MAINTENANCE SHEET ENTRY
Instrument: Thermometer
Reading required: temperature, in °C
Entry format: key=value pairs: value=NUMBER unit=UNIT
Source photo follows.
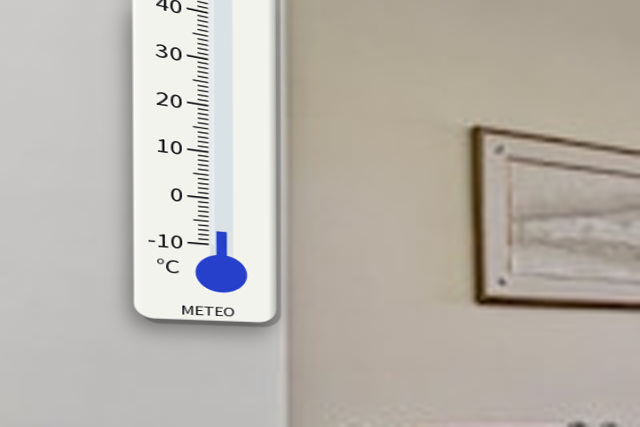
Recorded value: value=-7 unit=°C
